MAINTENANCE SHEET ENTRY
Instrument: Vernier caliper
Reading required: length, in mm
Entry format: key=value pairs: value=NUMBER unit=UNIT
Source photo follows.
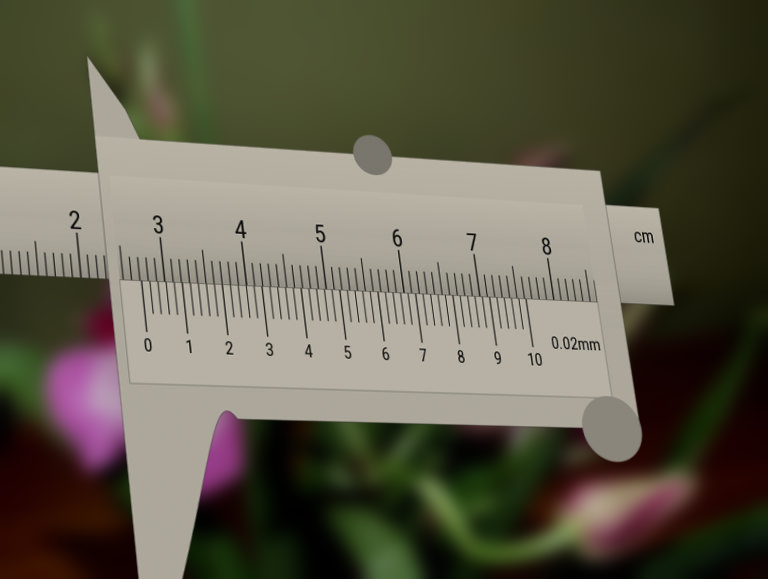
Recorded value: value=27.2 unit=mm
